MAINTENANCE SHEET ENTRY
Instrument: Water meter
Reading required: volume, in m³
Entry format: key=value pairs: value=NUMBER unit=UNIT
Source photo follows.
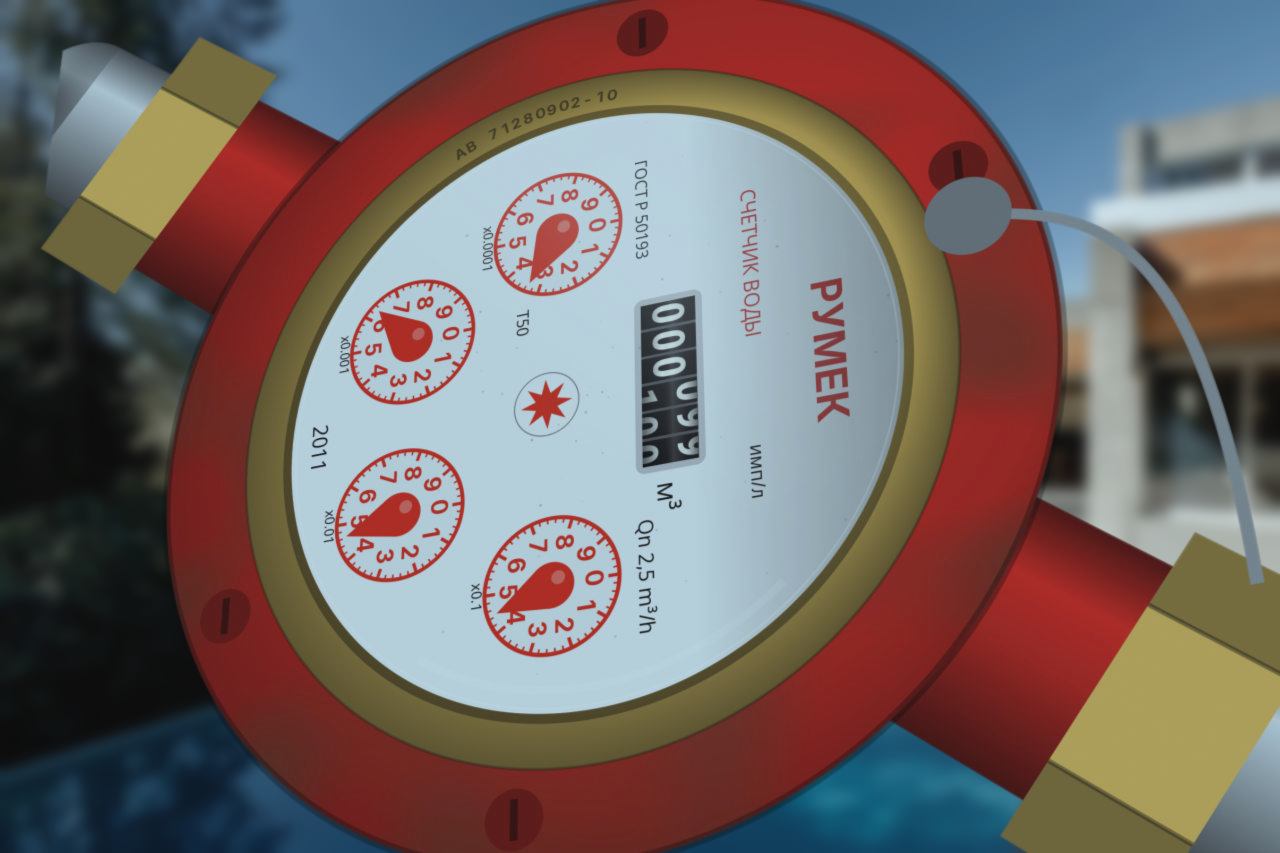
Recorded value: value=99.4463 unit=m³
